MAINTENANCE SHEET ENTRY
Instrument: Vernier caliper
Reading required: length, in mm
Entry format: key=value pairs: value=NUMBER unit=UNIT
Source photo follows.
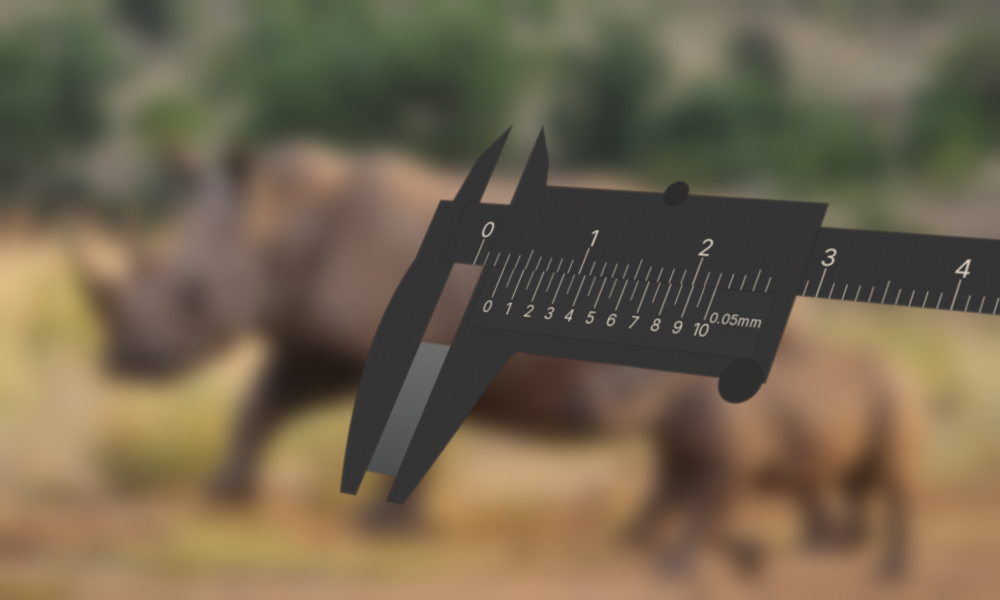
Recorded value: value=3.0 unit=mm
